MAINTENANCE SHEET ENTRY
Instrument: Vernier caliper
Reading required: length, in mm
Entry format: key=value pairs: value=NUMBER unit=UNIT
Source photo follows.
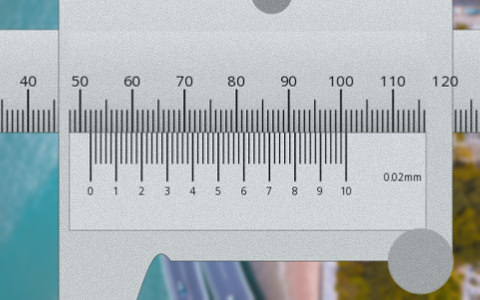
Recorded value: value=52.0 unit=mm
